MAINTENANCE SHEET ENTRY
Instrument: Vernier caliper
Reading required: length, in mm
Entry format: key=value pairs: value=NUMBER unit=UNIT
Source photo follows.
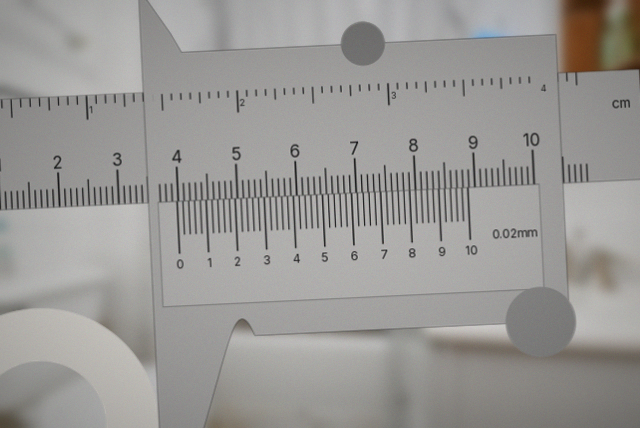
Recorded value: value=39.8 unit=mm
